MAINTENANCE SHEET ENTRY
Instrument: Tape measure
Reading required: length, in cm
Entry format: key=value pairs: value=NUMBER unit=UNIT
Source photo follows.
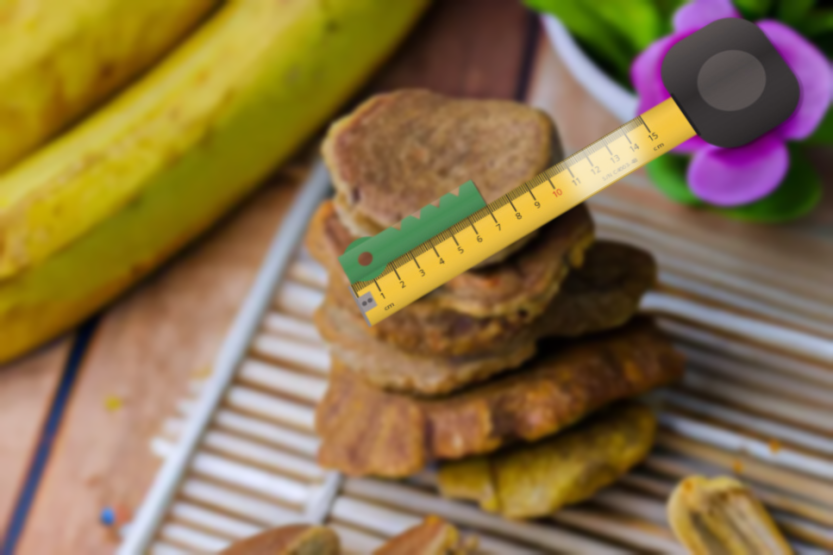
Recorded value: value=7 unit=cm
